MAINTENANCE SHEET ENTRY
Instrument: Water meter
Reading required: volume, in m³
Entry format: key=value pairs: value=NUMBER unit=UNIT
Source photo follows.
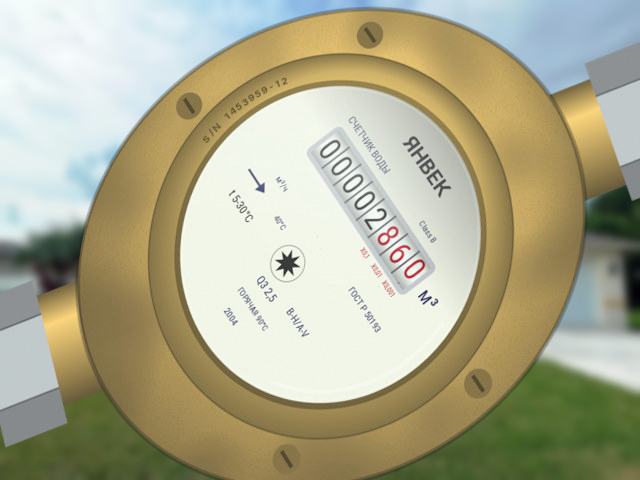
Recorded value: value=2.860 unit=m³
